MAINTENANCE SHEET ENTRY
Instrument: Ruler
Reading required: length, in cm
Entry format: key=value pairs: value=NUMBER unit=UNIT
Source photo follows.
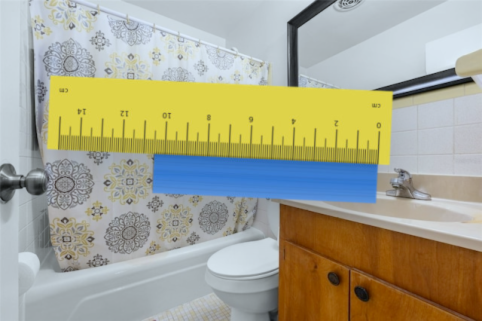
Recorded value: value=10.5 unit=cm
